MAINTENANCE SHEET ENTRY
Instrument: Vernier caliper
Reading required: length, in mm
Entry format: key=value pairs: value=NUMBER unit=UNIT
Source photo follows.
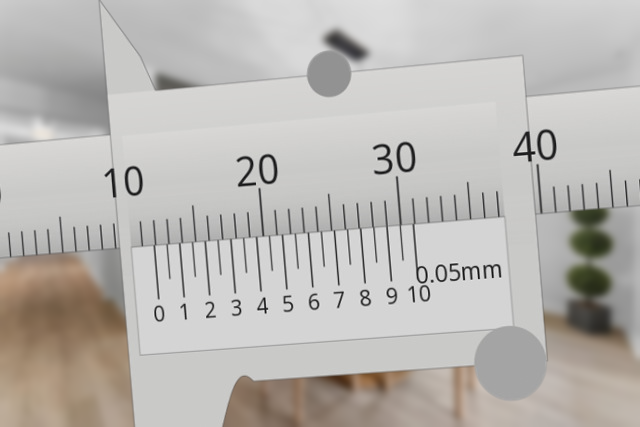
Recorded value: value=11.9 unit=mm
